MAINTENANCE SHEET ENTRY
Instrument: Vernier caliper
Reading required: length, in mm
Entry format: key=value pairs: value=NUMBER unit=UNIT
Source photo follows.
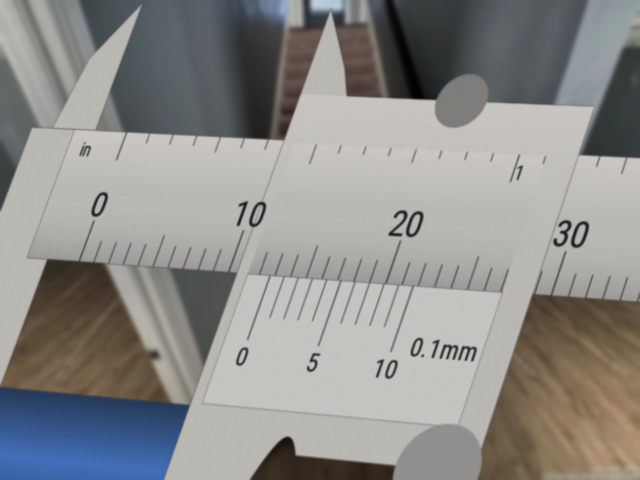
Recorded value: value=12.7 unit=mm
